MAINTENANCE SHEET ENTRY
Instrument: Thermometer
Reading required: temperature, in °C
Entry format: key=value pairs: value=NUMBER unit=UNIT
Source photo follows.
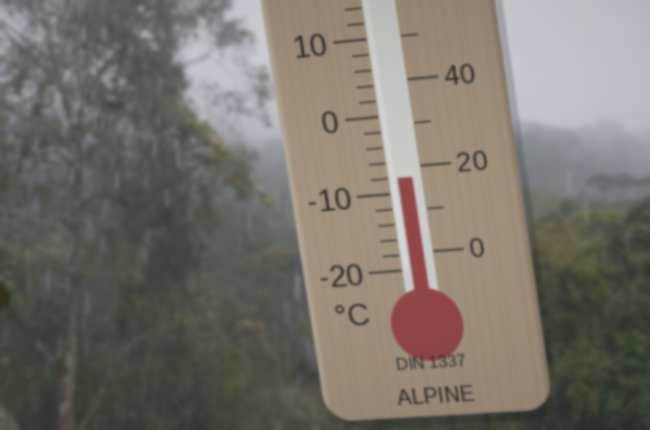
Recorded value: value=-8 unit=°C
